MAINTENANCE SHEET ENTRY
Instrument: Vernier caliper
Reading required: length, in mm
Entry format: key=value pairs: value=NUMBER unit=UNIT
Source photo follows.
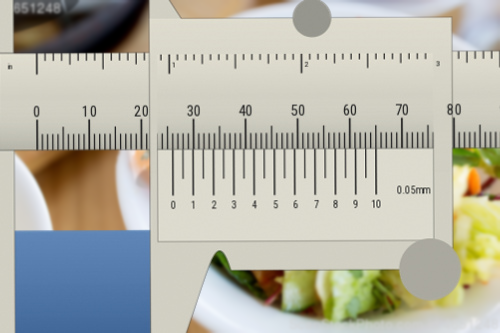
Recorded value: value=26.0 unit=mm
